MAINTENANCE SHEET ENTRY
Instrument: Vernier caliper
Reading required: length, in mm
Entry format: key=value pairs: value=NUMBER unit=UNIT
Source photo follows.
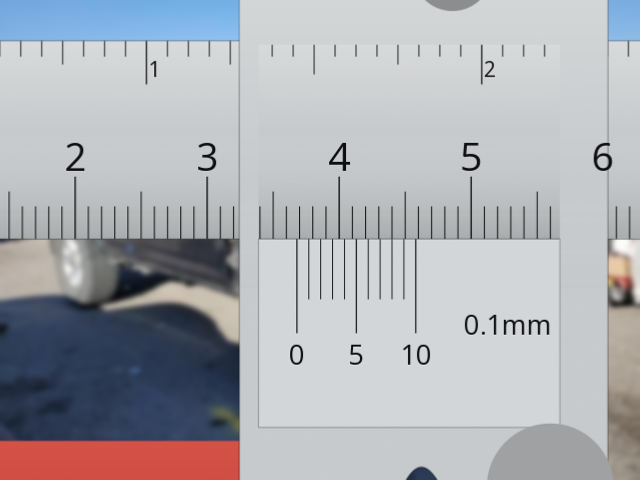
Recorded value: value=36.8 unit=mm
